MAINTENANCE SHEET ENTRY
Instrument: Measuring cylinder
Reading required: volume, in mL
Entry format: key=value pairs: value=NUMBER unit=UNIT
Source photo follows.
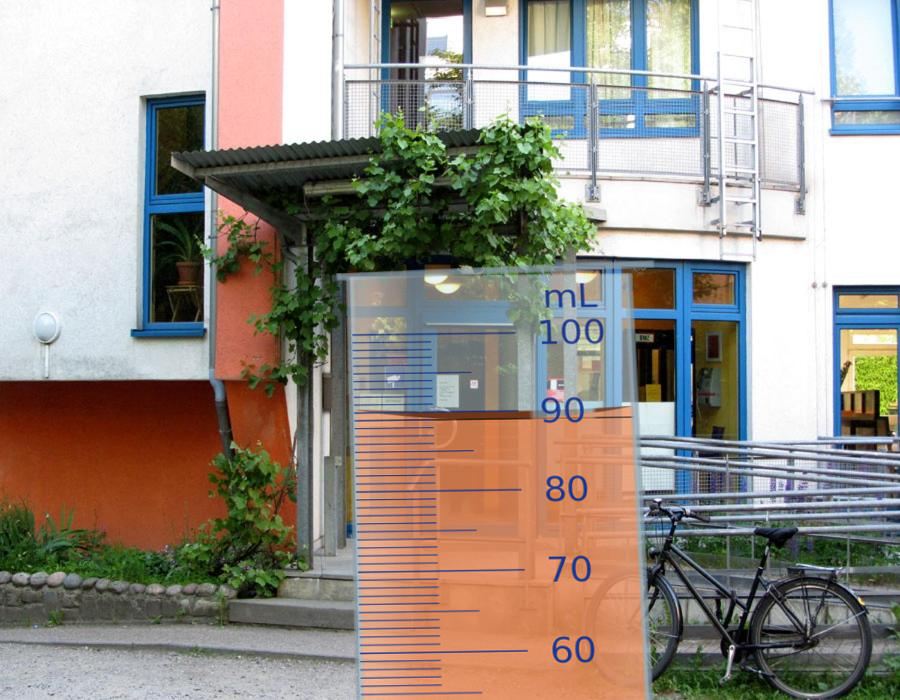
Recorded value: value=89 unit=mL
